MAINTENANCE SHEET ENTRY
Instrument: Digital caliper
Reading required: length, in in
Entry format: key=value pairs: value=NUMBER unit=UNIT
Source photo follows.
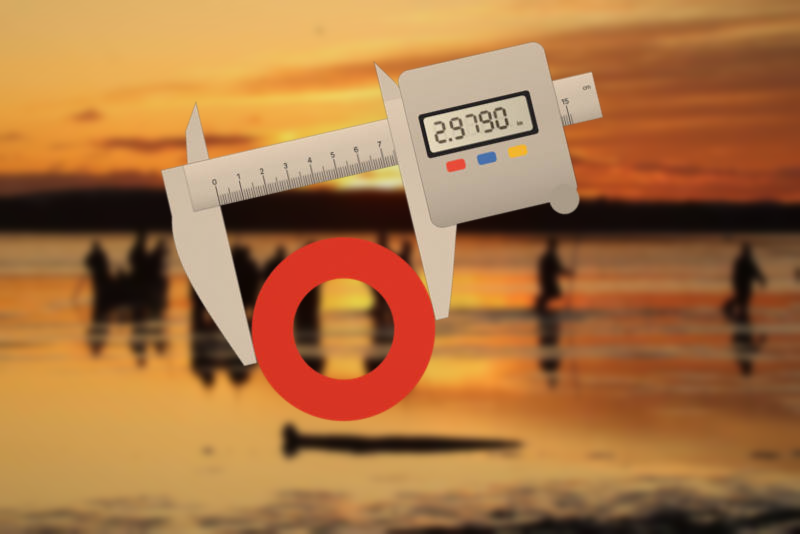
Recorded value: value=2.9790 unit=in
